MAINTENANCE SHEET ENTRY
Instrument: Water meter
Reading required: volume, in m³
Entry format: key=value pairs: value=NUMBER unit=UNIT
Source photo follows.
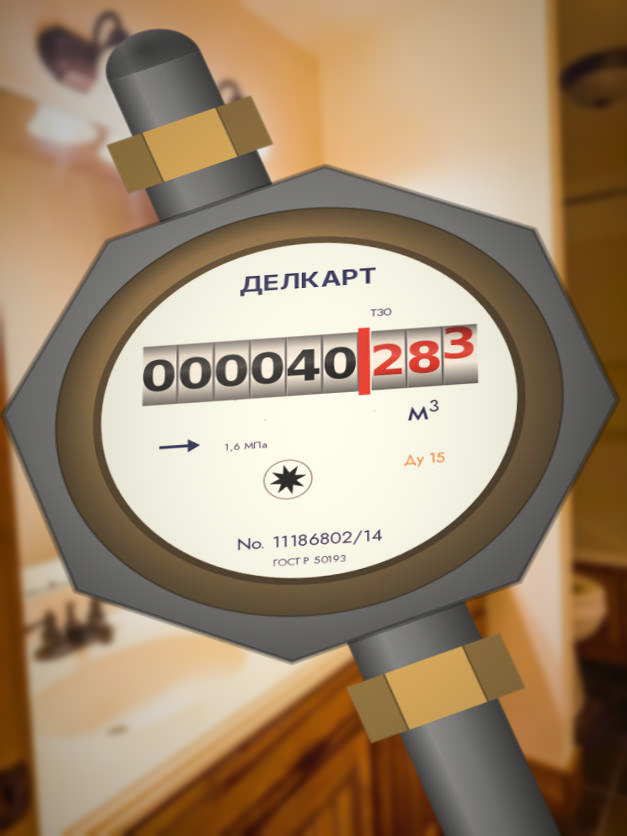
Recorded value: value=40.283 unit=m³
